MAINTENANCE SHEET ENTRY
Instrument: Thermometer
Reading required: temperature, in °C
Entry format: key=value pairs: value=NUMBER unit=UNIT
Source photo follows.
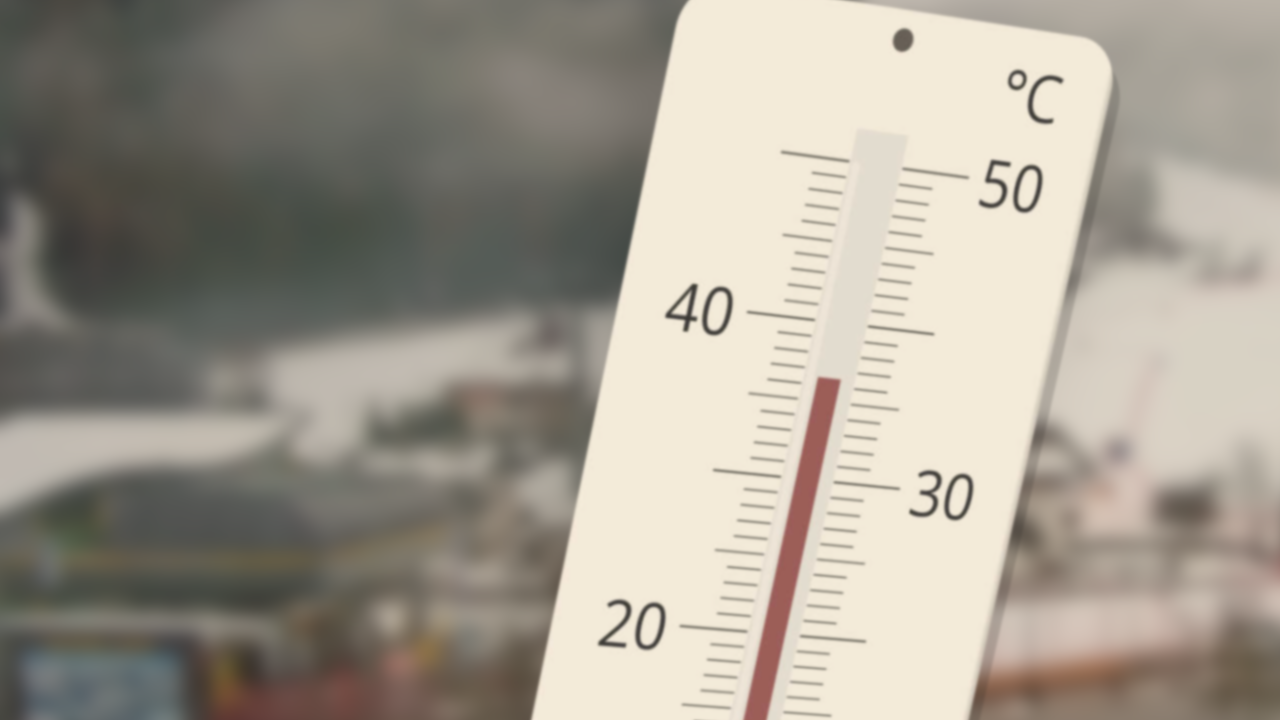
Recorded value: value=36.5 unit=°C
